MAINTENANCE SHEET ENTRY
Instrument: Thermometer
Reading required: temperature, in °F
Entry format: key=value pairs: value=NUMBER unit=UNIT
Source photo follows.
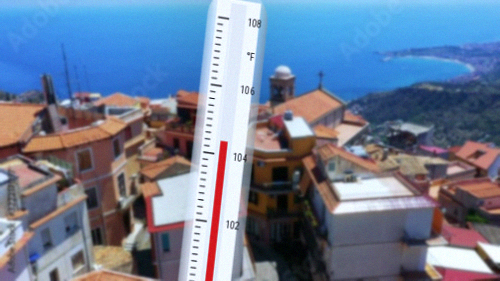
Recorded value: value=104.4 unit=°F
